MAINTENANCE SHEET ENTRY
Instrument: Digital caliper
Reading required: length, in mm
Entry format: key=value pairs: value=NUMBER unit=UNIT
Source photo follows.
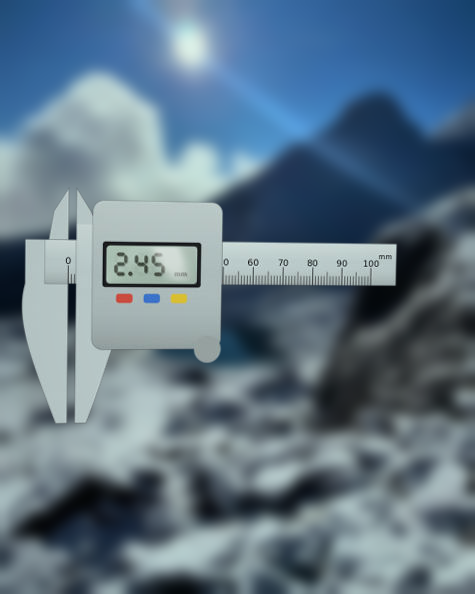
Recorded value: value=2.45 unit=mm
